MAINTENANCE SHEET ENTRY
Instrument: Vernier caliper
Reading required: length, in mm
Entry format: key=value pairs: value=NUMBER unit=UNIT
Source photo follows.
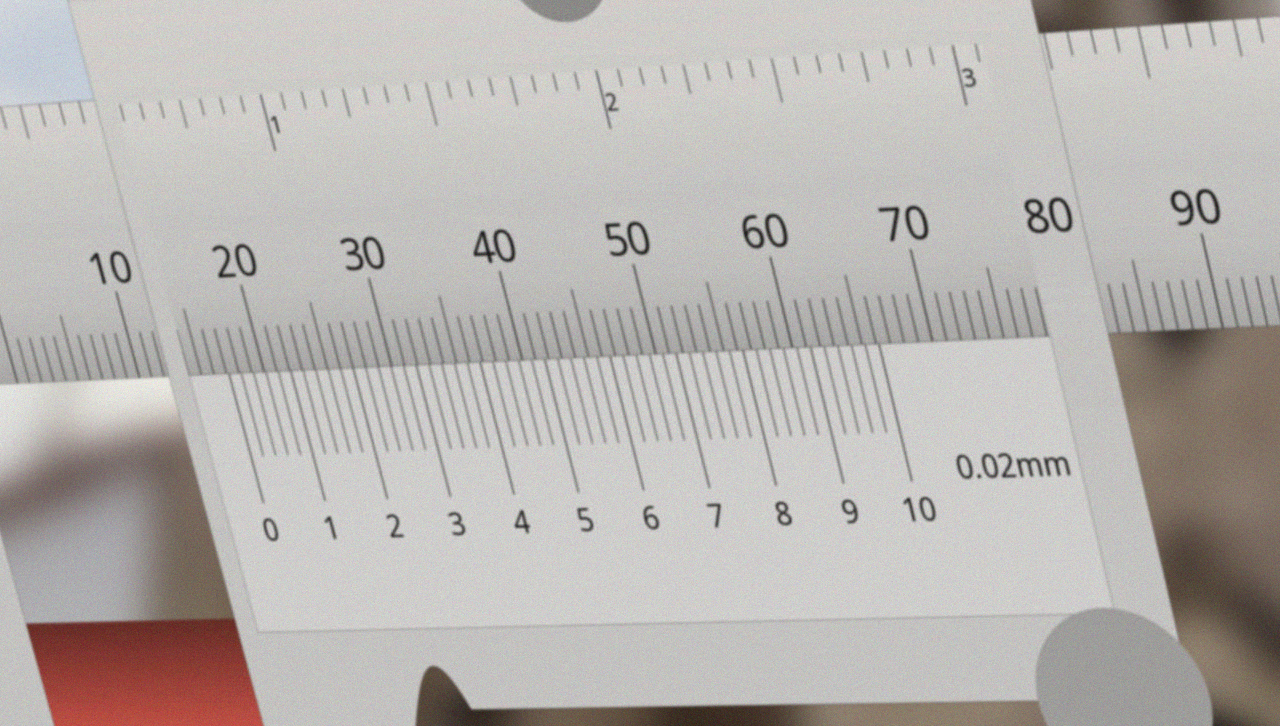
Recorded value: value=17.2 unit=mm
